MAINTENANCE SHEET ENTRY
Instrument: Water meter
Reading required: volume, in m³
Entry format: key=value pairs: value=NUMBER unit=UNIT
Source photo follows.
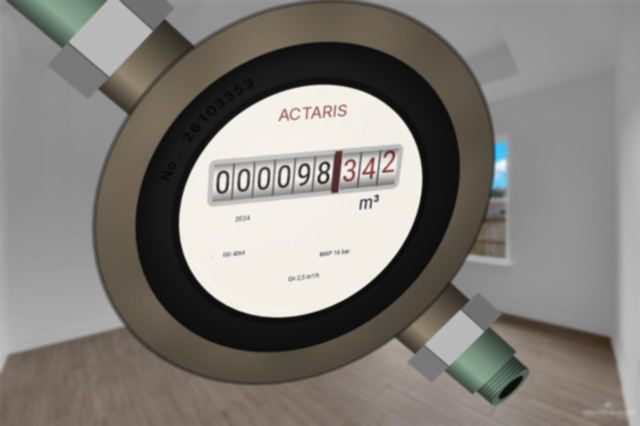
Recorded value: value=98.342 unit=m³
